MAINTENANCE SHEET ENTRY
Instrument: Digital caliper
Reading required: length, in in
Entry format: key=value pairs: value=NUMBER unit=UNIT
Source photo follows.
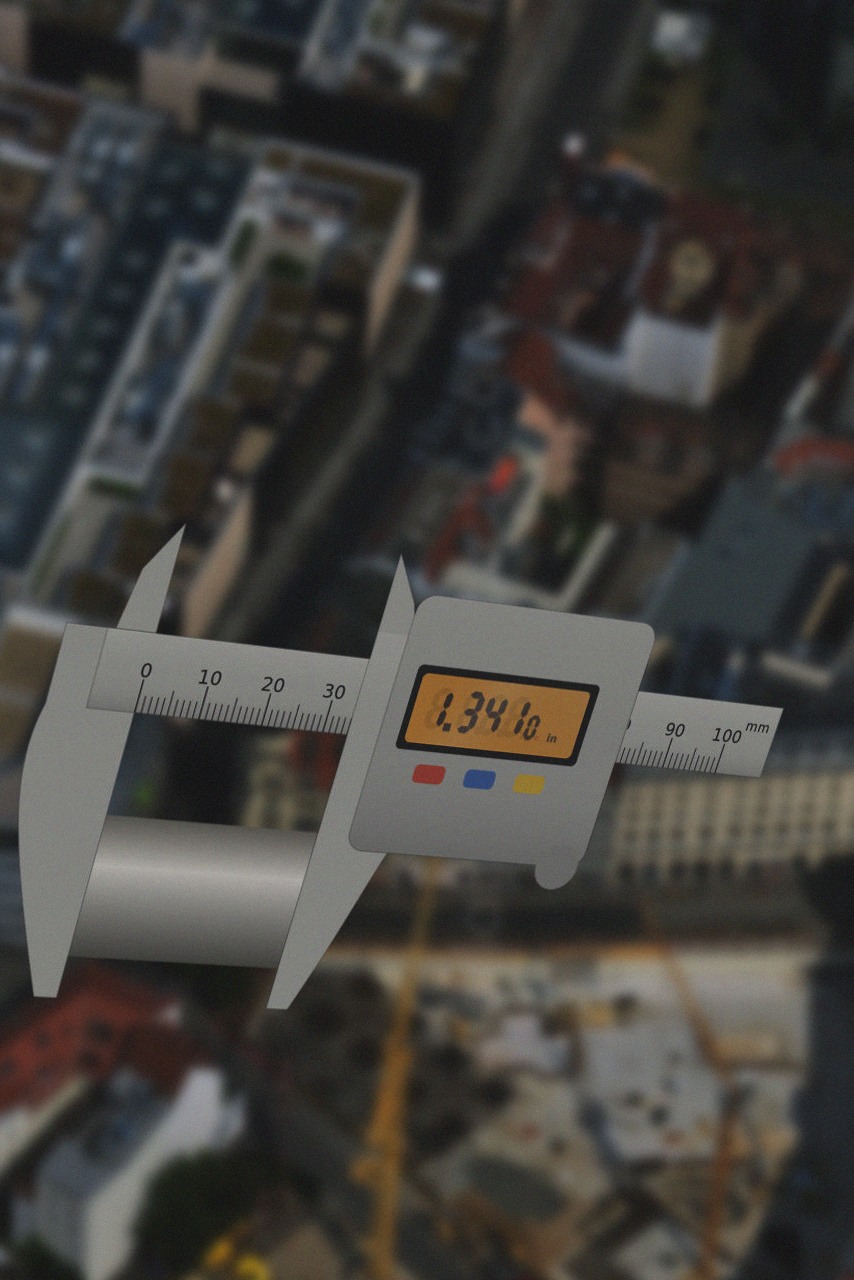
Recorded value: value=1.3410 unit=in
